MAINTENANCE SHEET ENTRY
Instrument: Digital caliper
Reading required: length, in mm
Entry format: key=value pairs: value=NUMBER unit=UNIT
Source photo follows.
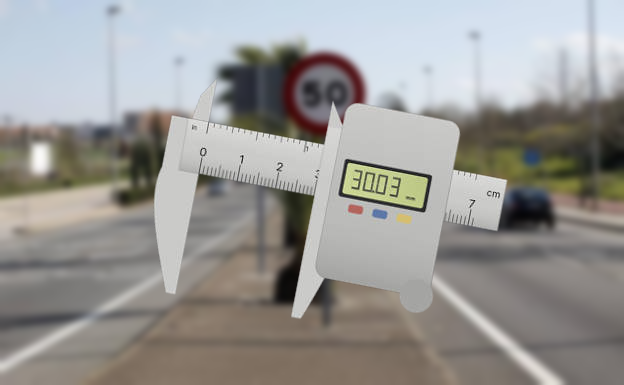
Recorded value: value=30.03 unit=mm
